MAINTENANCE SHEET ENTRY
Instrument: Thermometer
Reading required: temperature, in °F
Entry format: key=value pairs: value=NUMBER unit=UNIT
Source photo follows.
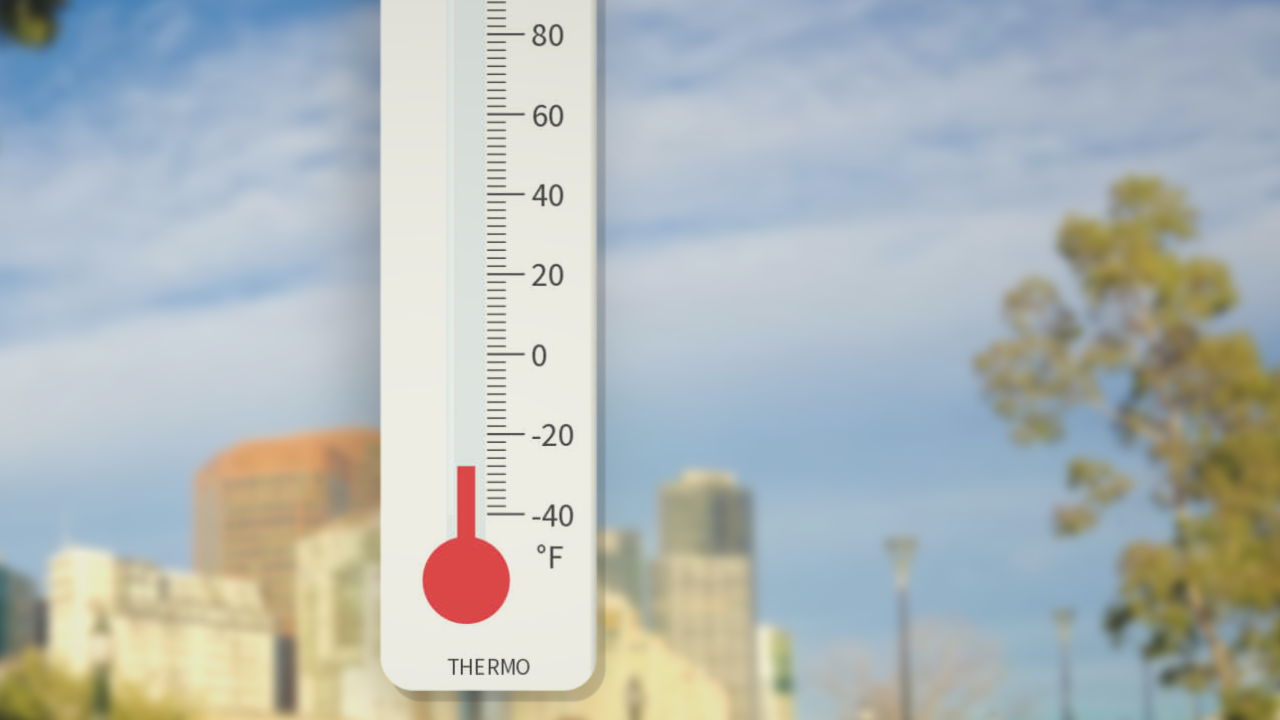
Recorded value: value=-28 unit=°F
